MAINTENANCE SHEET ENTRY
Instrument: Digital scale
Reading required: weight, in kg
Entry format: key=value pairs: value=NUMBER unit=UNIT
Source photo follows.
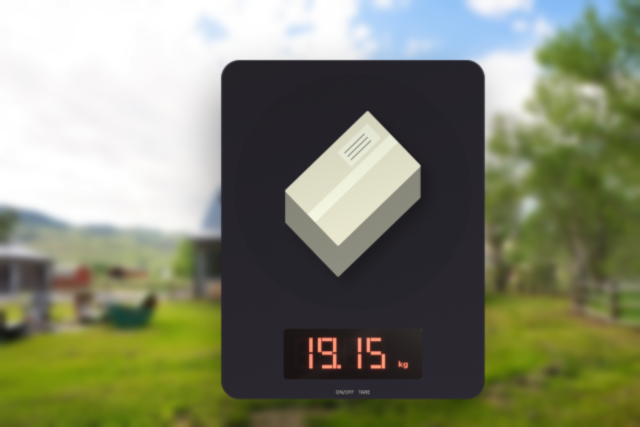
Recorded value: value=19.15 unit=kg
